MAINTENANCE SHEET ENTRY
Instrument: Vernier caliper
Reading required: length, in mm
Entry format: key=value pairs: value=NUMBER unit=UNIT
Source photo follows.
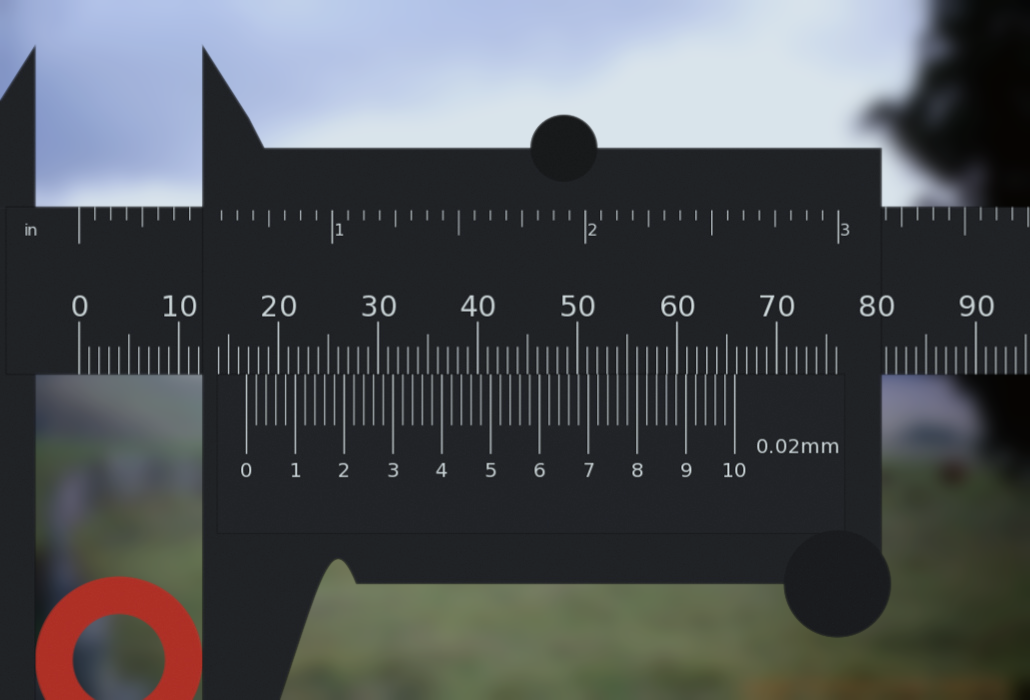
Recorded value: value=16.8 unit=mm
